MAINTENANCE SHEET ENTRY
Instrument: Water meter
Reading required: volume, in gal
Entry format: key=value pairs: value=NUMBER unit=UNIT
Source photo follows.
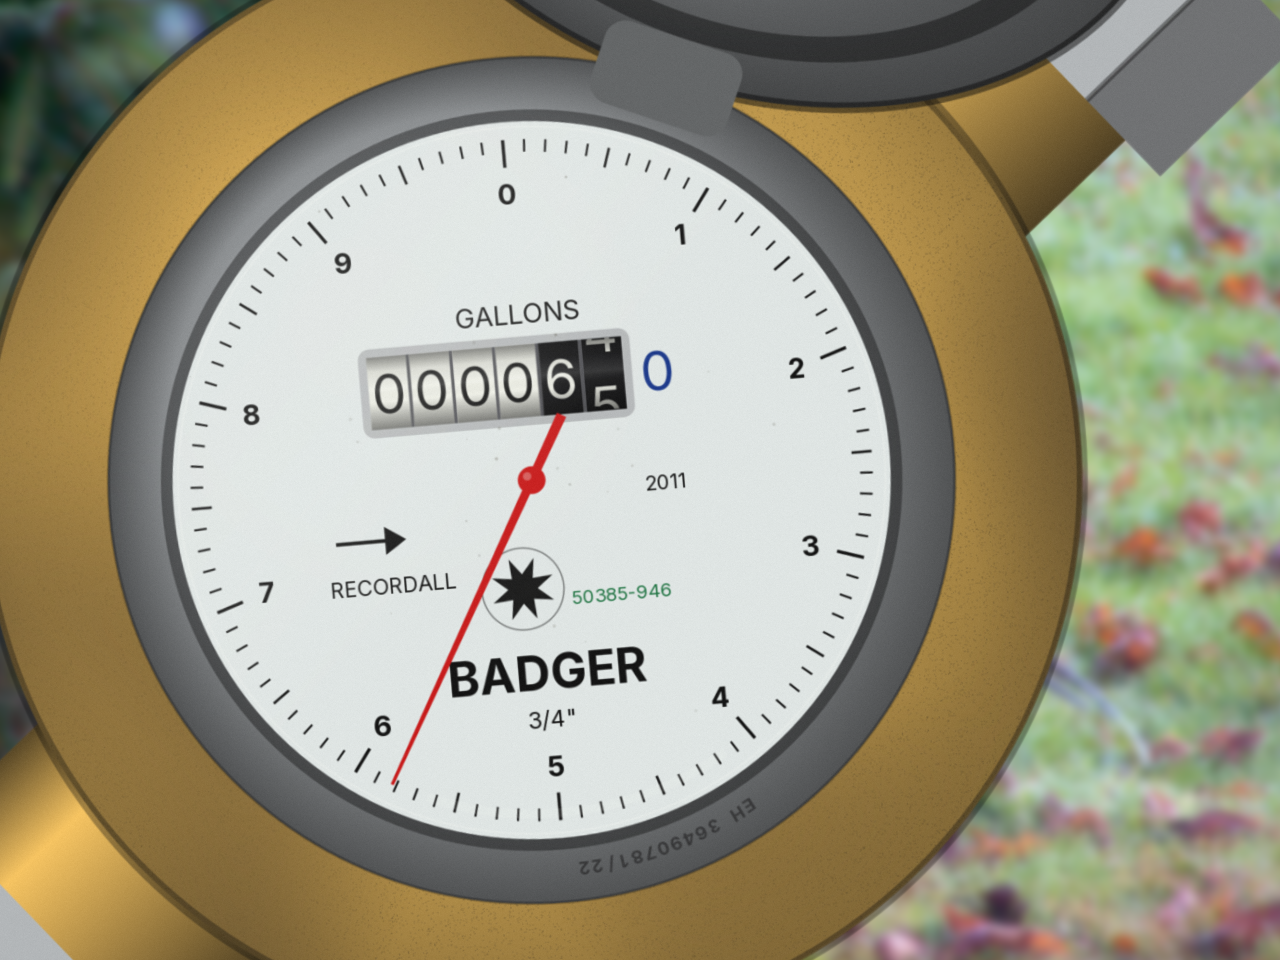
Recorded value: value=645.8 unit=gal
